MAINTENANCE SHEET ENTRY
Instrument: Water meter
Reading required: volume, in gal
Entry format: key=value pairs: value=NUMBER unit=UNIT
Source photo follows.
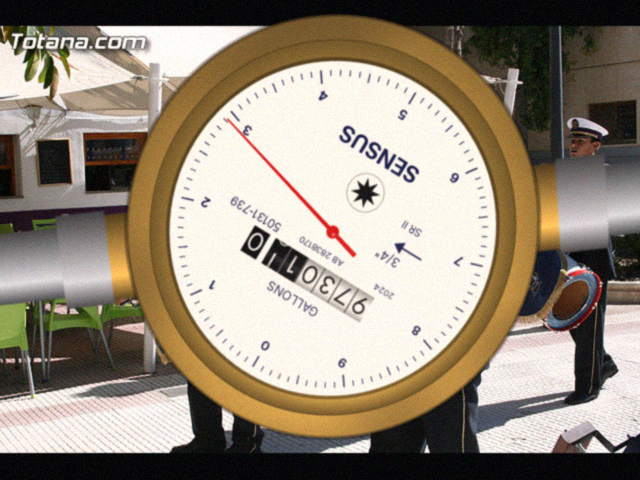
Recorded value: value=9730112.9 unit=gal
